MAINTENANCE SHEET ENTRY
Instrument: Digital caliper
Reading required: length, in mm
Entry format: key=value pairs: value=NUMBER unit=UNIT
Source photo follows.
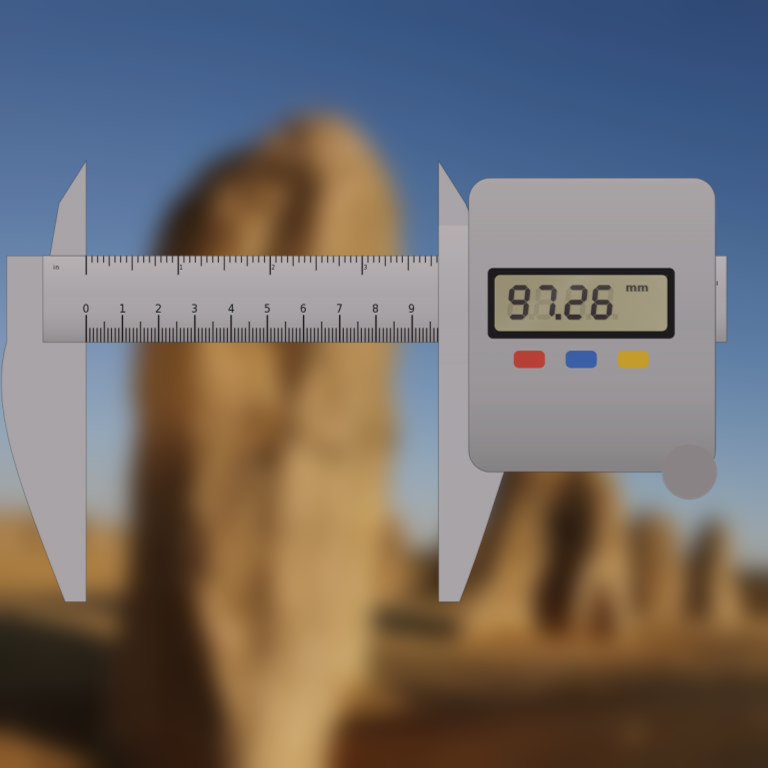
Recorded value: value=97.26 unit=mm
